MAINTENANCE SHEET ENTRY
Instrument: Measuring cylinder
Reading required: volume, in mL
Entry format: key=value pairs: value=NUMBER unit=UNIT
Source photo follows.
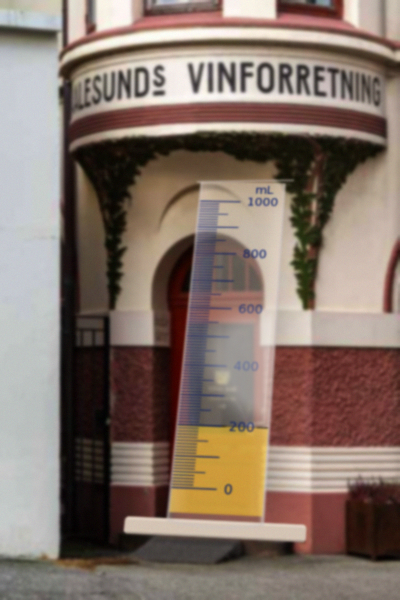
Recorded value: value=200 unit=mL
